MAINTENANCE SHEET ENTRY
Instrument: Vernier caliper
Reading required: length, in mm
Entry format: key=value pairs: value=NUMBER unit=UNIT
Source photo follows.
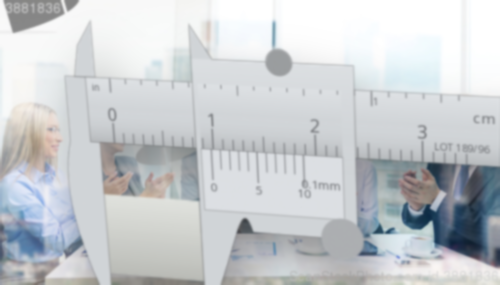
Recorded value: value=9.8 unit=mm
